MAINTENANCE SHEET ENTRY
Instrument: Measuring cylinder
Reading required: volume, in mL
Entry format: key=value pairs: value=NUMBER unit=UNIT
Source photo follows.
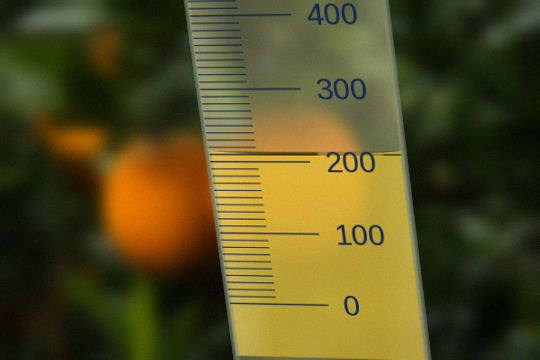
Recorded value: value=210 unit=mL
